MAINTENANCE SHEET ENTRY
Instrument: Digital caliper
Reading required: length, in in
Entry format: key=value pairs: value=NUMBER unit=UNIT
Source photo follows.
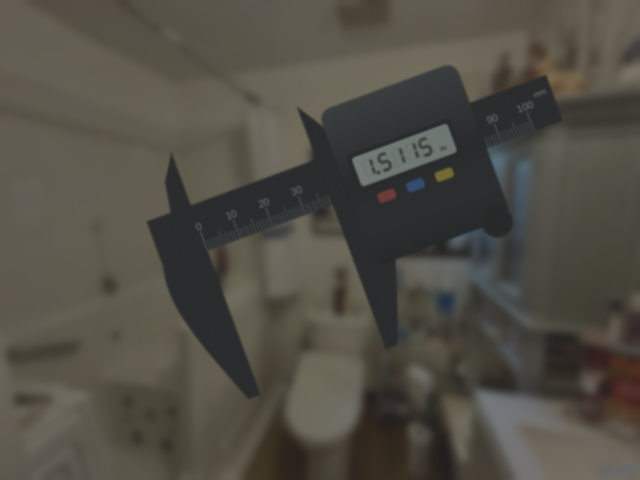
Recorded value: value=1.5115 unit=in
